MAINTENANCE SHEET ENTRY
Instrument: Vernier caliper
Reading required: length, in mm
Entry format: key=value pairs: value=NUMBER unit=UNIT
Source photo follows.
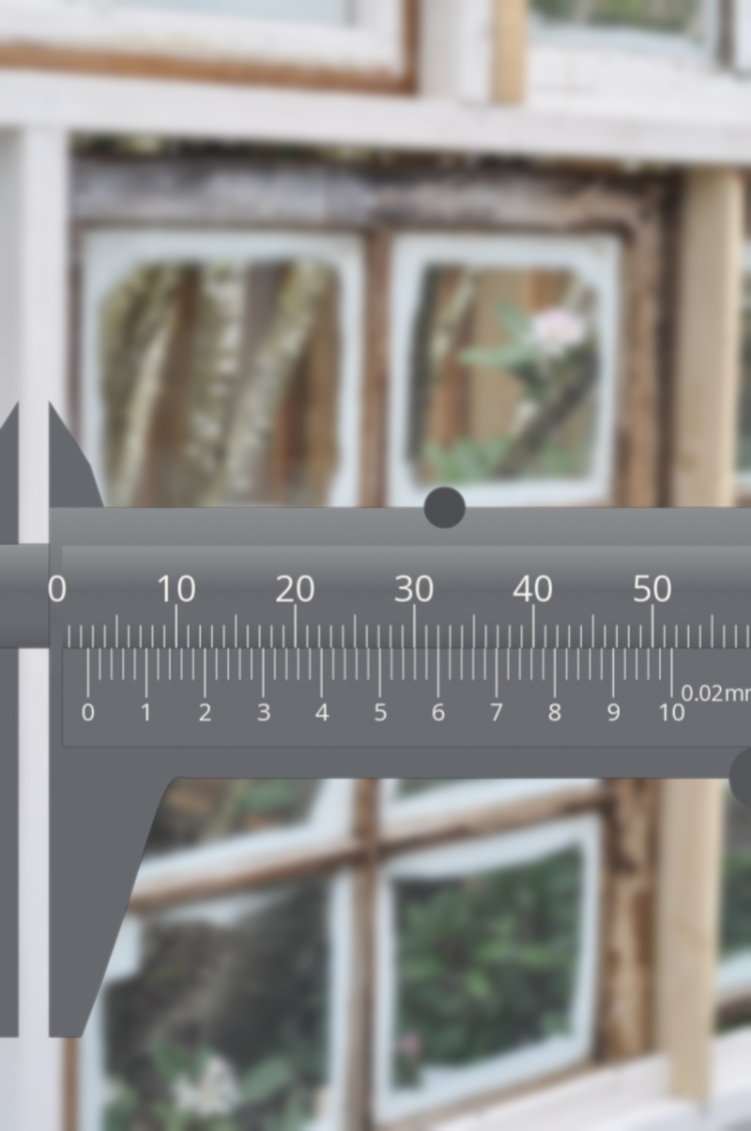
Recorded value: value=2.6 unit=mm
